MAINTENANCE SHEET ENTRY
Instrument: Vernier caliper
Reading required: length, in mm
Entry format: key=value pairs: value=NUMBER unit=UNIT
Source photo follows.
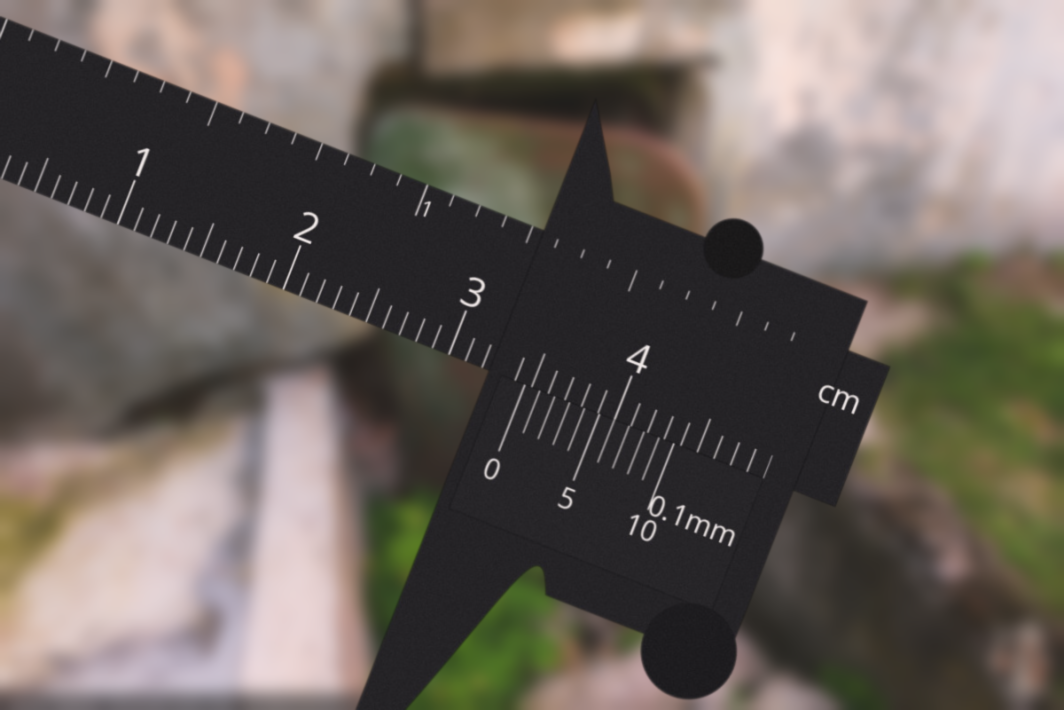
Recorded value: value=34.6 unit=mm
